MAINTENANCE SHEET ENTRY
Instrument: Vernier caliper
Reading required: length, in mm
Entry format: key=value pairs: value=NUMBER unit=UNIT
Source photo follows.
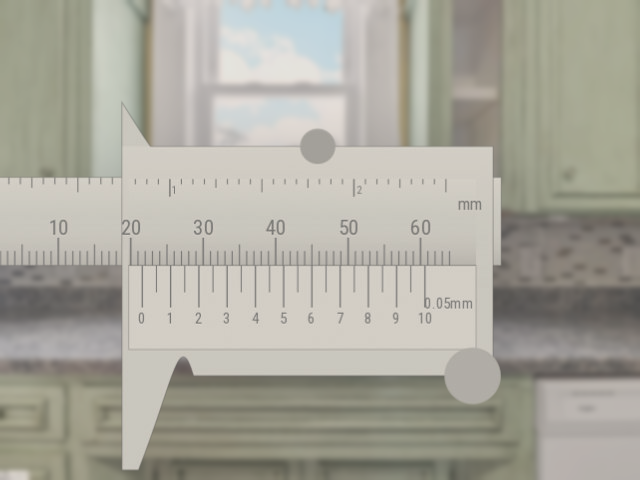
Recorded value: value=21.6 unit=mm
